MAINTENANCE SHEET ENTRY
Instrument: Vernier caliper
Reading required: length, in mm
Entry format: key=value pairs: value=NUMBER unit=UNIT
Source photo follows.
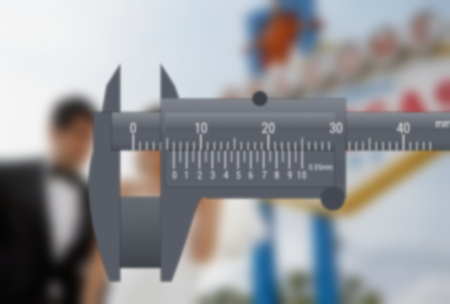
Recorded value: value=6.0 unit=mm
